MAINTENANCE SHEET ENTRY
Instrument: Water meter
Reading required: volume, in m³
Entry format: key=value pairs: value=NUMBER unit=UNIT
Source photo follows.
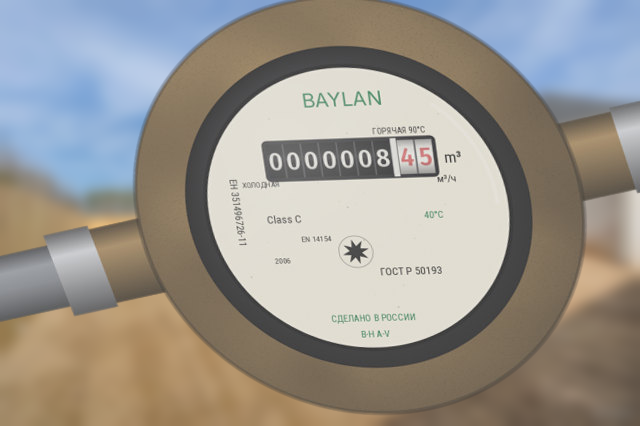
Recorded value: value=8.45 unit=m³
